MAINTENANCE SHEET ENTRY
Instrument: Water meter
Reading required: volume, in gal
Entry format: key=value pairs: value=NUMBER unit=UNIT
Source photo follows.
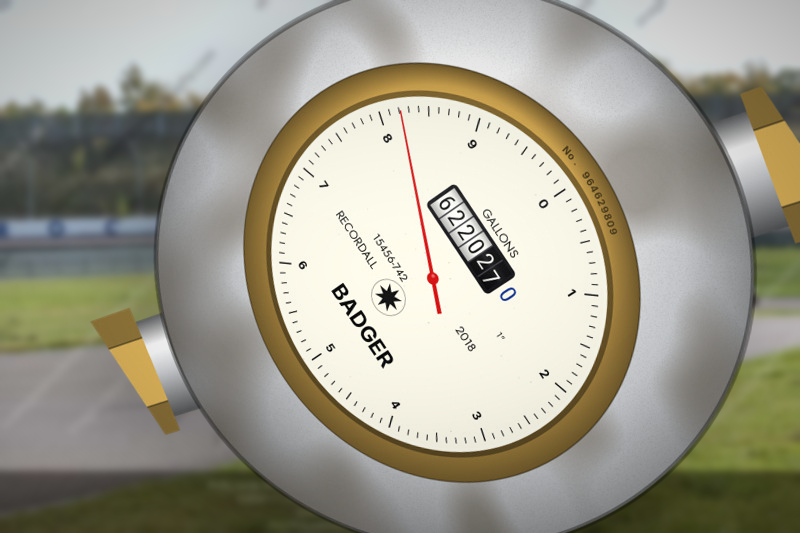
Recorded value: value=6220268.2 unit=gal
